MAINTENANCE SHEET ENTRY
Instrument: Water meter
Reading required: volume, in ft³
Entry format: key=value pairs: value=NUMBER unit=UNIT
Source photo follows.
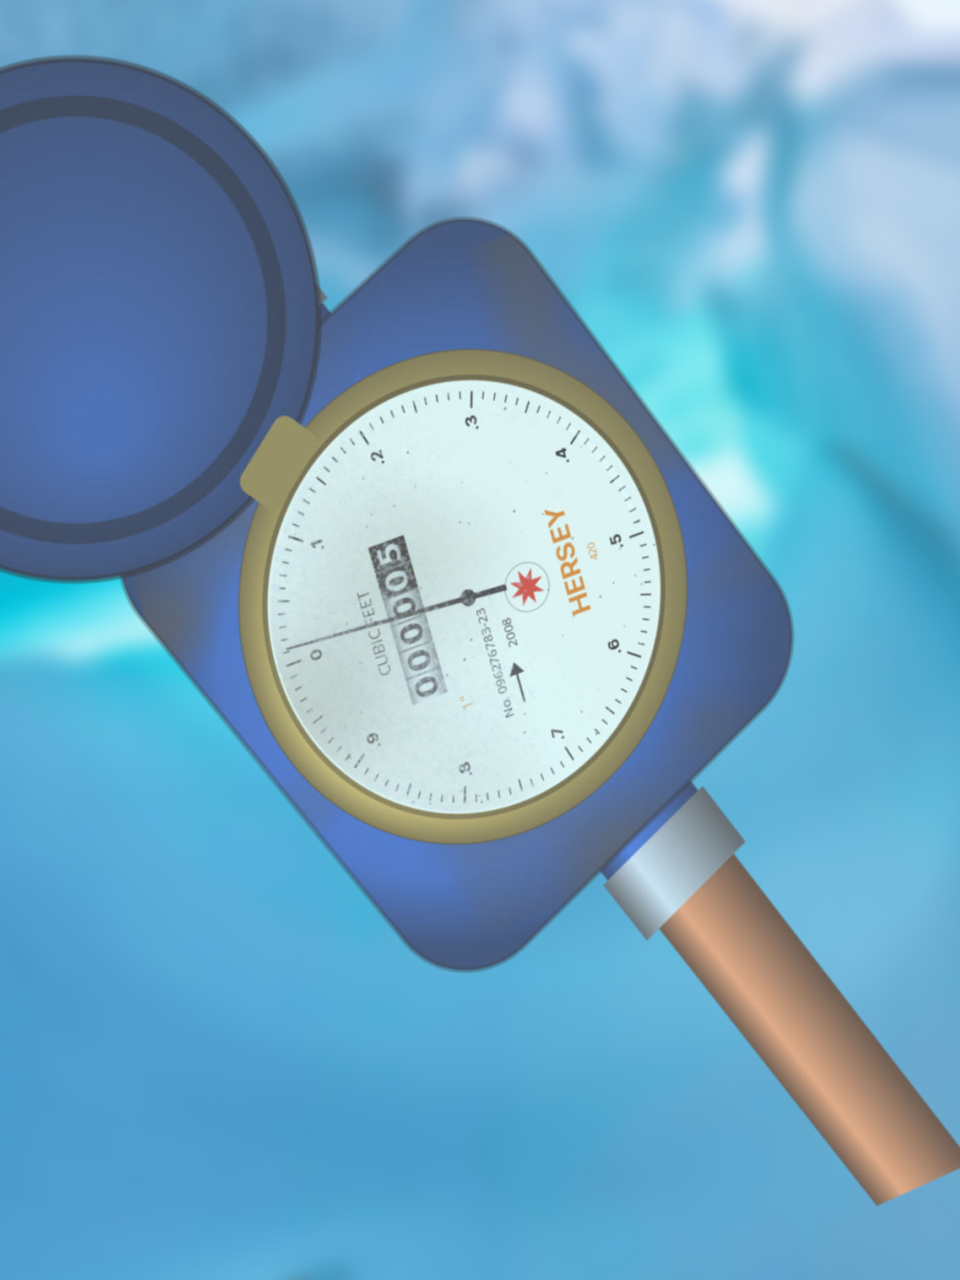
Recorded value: value=5.01 unit=ft³
